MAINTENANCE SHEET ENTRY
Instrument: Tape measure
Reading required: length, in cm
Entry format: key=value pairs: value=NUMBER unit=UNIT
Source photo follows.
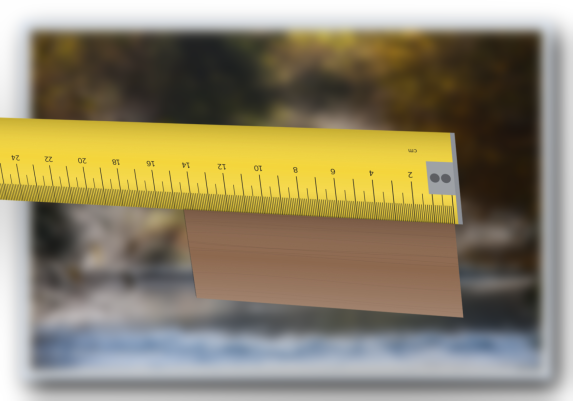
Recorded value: value=14.5 unit=cm
